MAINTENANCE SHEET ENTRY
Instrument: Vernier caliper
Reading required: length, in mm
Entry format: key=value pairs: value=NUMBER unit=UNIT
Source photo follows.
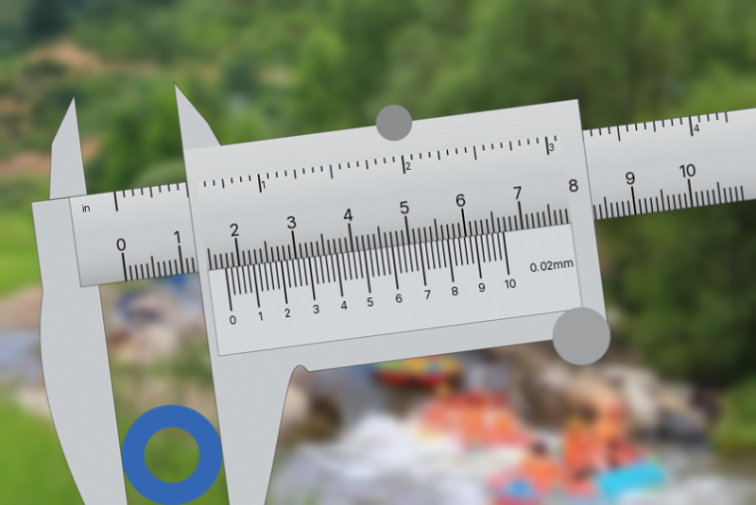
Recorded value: value=17.6 unit=mm
